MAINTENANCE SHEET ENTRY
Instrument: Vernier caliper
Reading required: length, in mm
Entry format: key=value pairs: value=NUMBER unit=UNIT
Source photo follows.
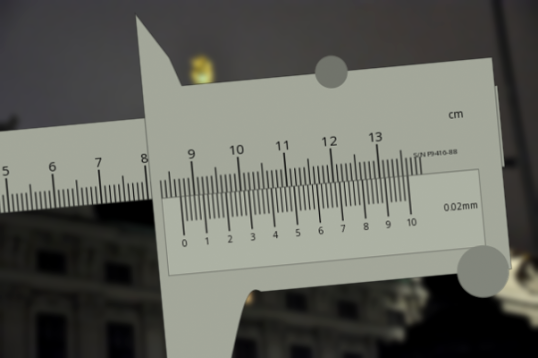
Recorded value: value=87.0 unit=mm
